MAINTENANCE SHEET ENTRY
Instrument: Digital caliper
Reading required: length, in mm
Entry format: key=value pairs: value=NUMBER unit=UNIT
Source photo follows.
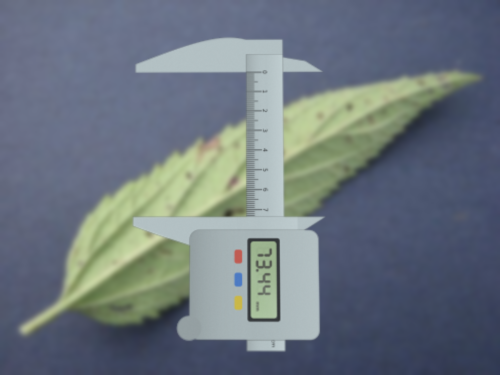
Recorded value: value=73.44 unit=mm
